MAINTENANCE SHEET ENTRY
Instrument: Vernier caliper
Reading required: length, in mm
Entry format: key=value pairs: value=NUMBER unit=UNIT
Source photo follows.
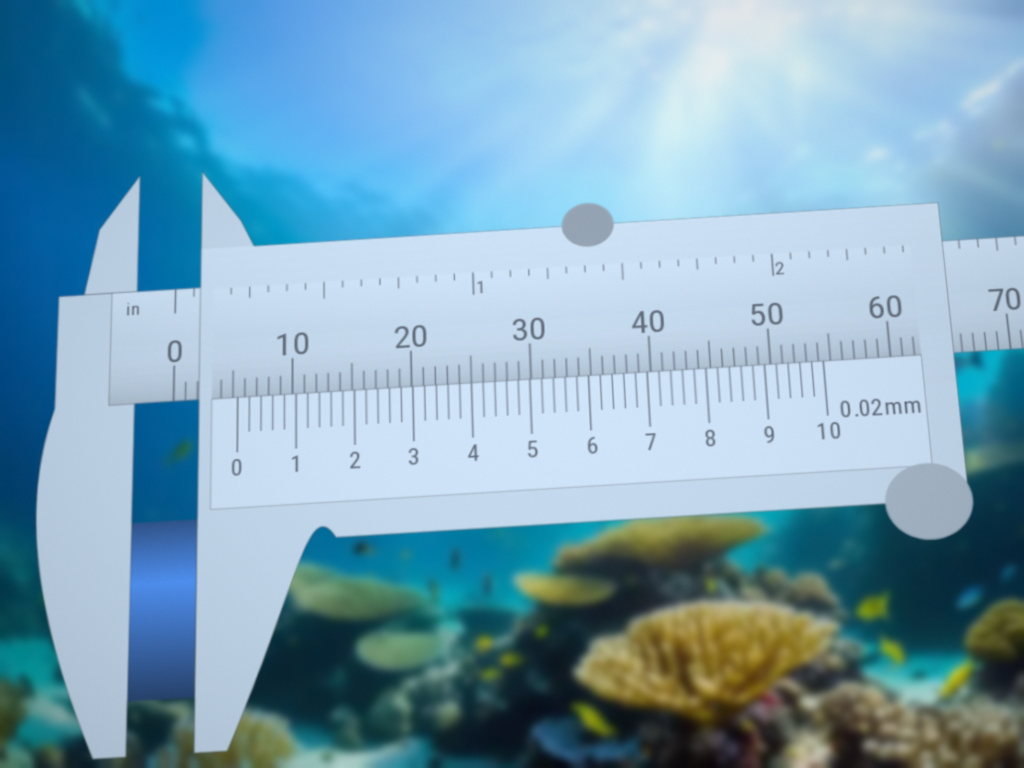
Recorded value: value=5.4 unit=mm
